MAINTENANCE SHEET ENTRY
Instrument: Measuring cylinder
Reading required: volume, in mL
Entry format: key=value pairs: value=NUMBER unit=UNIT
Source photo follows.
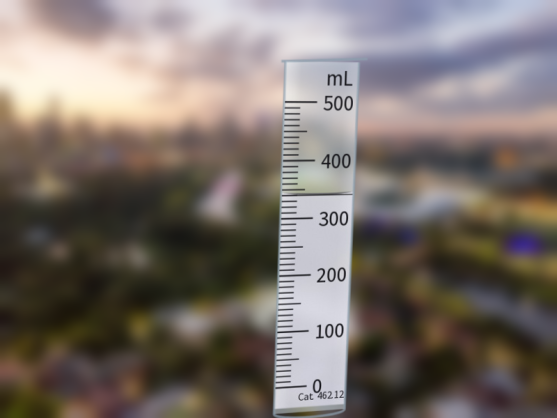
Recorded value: value=340 unit=mL
